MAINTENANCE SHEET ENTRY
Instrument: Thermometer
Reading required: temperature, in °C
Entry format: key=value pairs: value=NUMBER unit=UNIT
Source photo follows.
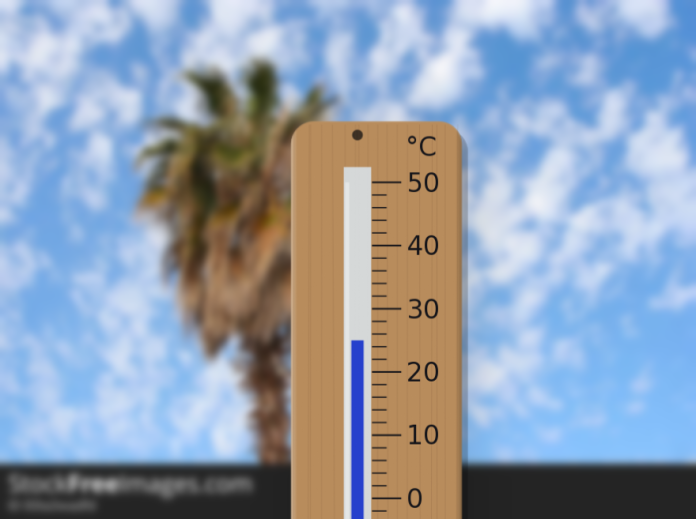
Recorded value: value=25 unit=°C
